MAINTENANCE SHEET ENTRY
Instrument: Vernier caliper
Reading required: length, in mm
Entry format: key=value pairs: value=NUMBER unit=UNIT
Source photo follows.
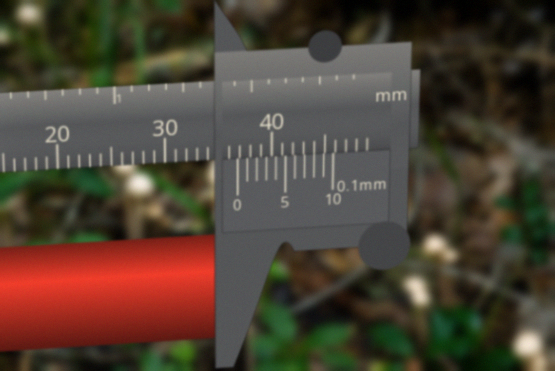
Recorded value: value=36.8 unit=mm
